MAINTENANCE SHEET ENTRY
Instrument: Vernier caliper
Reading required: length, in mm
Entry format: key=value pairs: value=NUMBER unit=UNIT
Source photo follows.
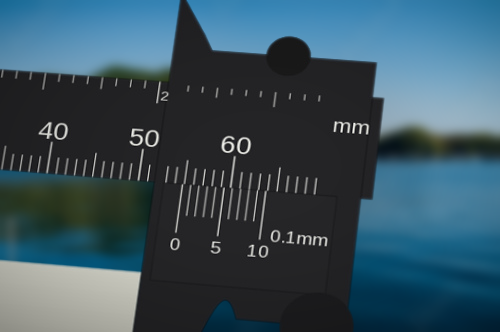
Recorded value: value=54.8 unit=mm
